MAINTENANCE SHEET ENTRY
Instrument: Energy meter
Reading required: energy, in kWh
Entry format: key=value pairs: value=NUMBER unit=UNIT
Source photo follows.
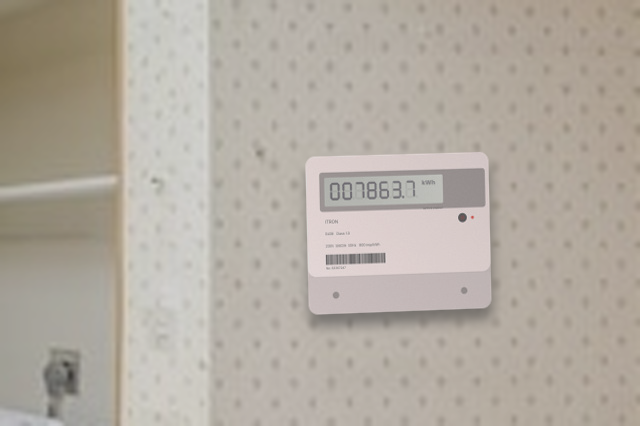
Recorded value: value=7863.7 unit=kWh
